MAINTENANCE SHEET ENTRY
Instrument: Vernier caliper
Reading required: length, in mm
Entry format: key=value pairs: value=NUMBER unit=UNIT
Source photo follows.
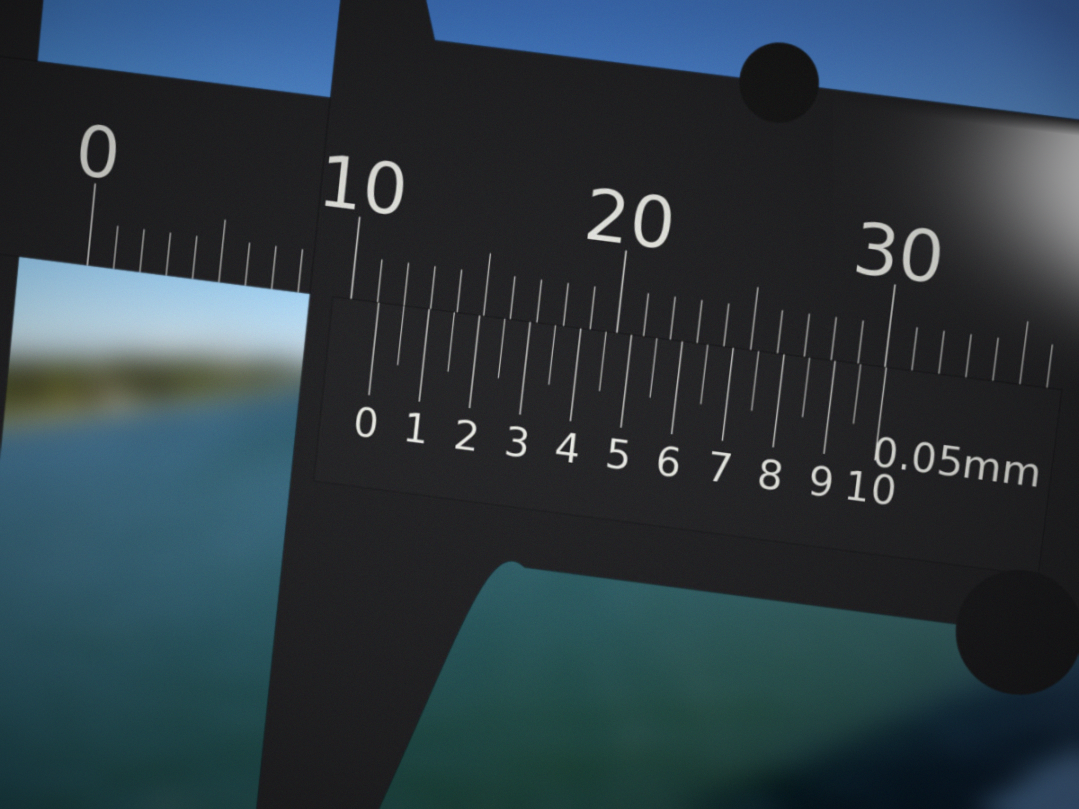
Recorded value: value=11.05 unit=mm
